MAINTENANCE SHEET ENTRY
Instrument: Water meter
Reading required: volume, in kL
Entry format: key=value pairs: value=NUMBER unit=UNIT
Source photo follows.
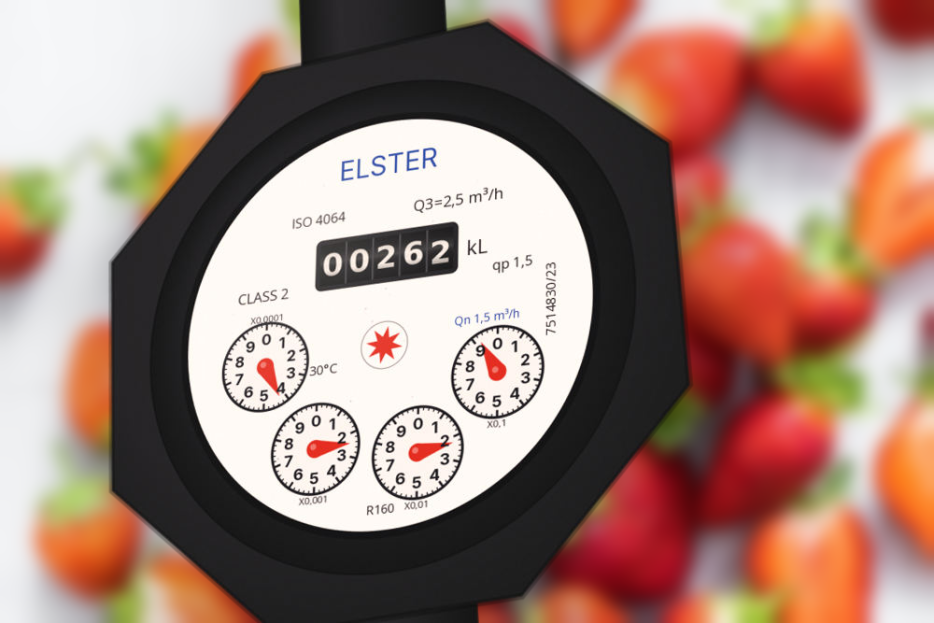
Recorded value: value=261.9224 unit=kL
